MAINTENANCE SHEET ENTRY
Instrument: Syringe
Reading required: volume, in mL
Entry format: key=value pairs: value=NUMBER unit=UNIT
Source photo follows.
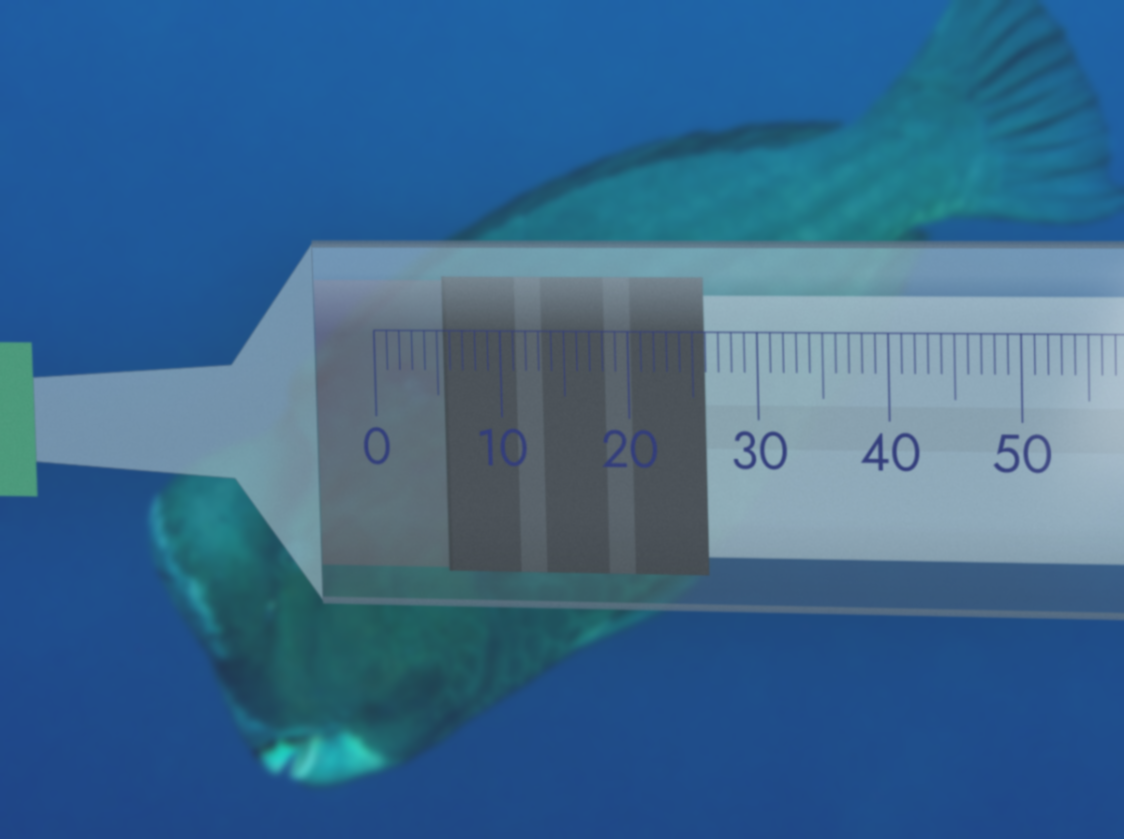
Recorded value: value=5.5 unit=mL
